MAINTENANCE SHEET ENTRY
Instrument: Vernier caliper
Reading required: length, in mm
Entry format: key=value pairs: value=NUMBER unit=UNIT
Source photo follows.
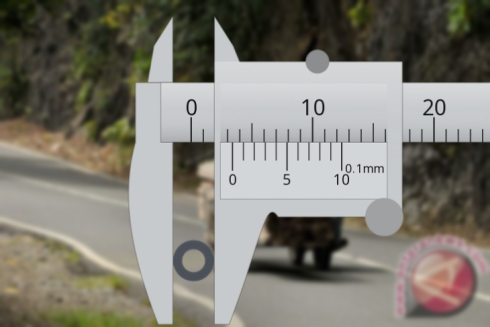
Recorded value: value=3.4 unit=mm
